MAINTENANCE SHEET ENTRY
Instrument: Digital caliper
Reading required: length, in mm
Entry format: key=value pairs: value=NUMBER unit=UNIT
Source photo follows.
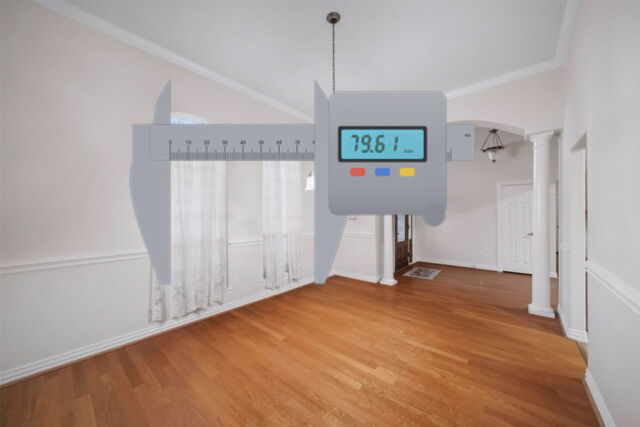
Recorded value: value=79.61 unit=mm
